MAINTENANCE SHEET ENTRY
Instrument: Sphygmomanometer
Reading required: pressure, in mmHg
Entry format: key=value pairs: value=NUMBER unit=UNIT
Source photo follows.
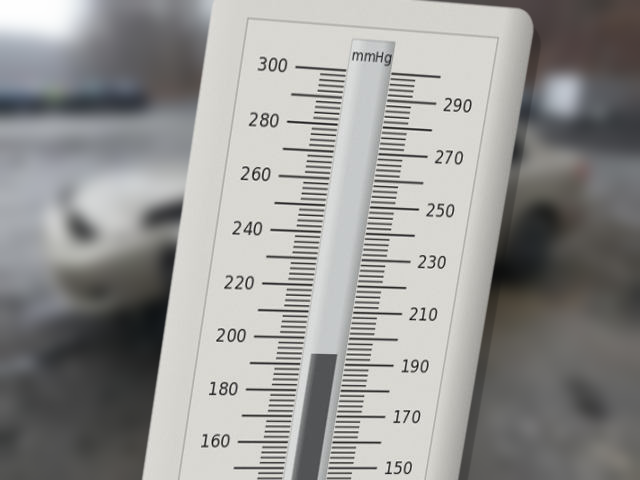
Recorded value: value=194 unit=mmHg
